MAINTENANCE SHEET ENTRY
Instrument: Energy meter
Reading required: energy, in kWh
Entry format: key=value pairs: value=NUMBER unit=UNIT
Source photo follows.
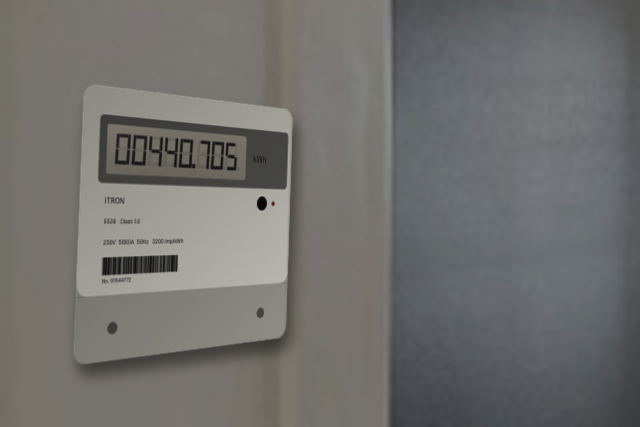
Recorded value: value=440.705 unit=kWh
